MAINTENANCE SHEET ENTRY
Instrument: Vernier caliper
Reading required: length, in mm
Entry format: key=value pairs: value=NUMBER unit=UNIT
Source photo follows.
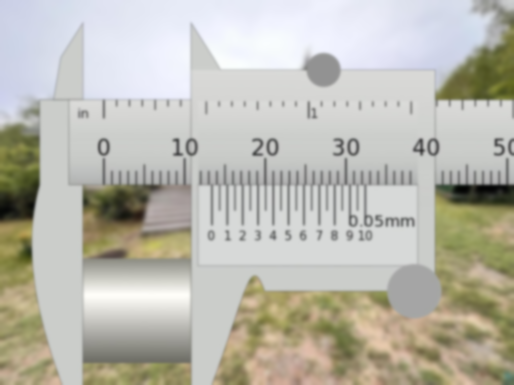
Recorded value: value=13.4 unit=mm
